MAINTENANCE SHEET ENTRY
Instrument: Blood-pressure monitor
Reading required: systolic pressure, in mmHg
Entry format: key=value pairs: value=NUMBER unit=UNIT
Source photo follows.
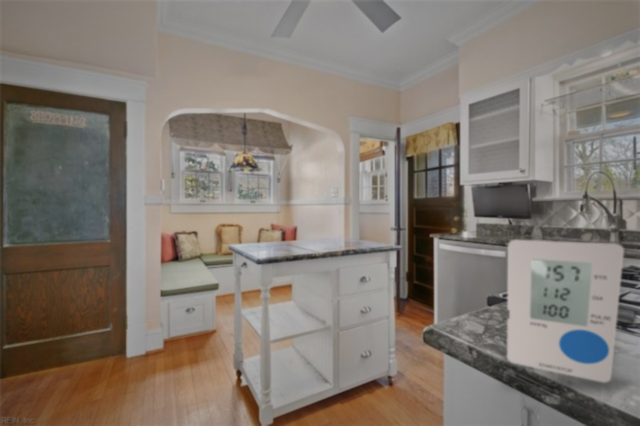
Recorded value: value=157 unit=mmHg
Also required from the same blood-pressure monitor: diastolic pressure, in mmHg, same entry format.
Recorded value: value=112 unit=mmHg
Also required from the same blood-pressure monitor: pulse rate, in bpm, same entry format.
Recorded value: value=100 unit=bpm
